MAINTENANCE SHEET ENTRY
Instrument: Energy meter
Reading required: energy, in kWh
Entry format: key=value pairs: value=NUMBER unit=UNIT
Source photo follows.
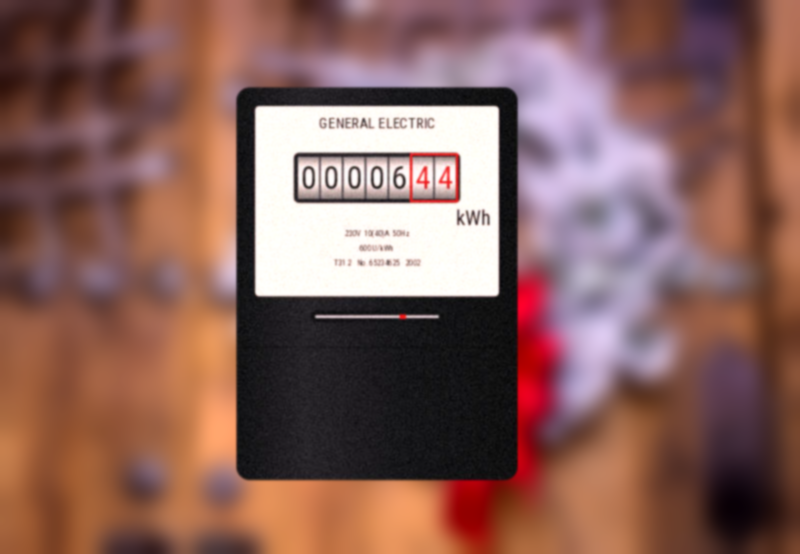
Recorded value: value=6.44 unit=kWh
